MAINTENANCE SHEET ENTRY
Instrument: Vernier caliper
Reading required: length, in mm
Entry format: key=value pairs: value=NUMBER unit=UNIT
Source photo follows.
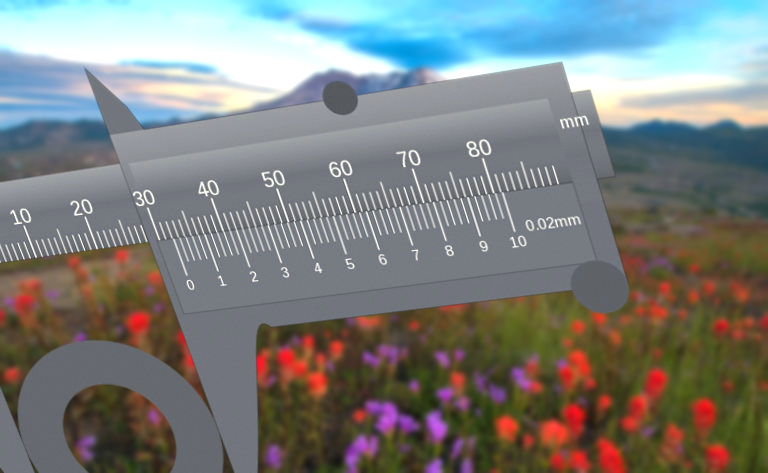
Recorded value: value=32.2 unit=mm
